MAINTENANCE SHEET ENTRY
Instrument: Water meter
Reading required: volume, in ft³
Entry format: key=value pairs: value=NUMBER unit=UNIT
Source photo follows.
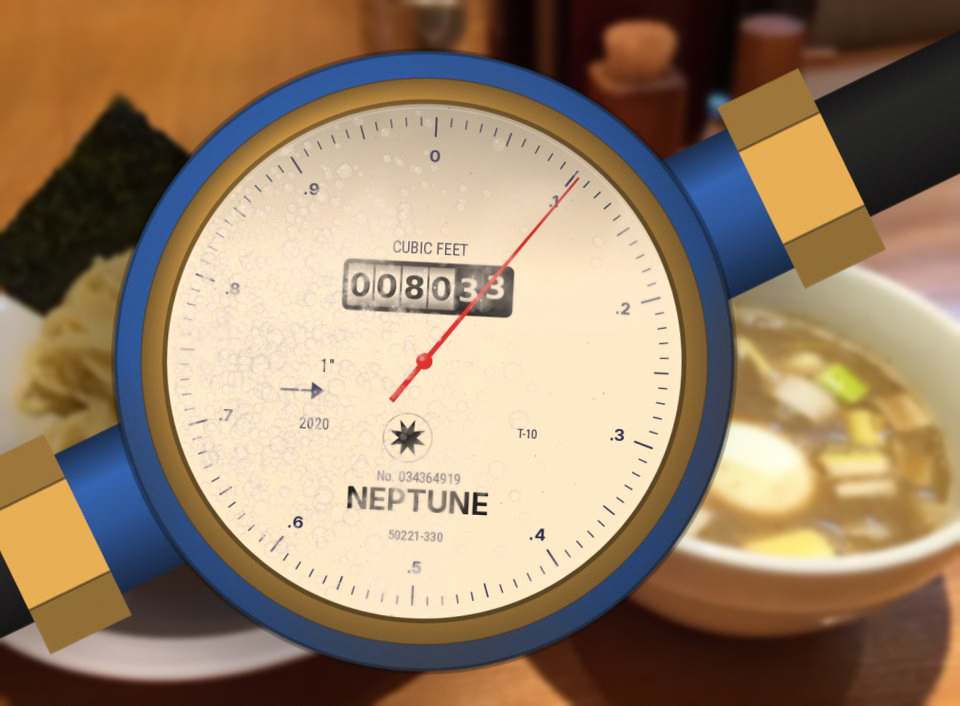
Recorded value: value=8033.10 unit=ft³
